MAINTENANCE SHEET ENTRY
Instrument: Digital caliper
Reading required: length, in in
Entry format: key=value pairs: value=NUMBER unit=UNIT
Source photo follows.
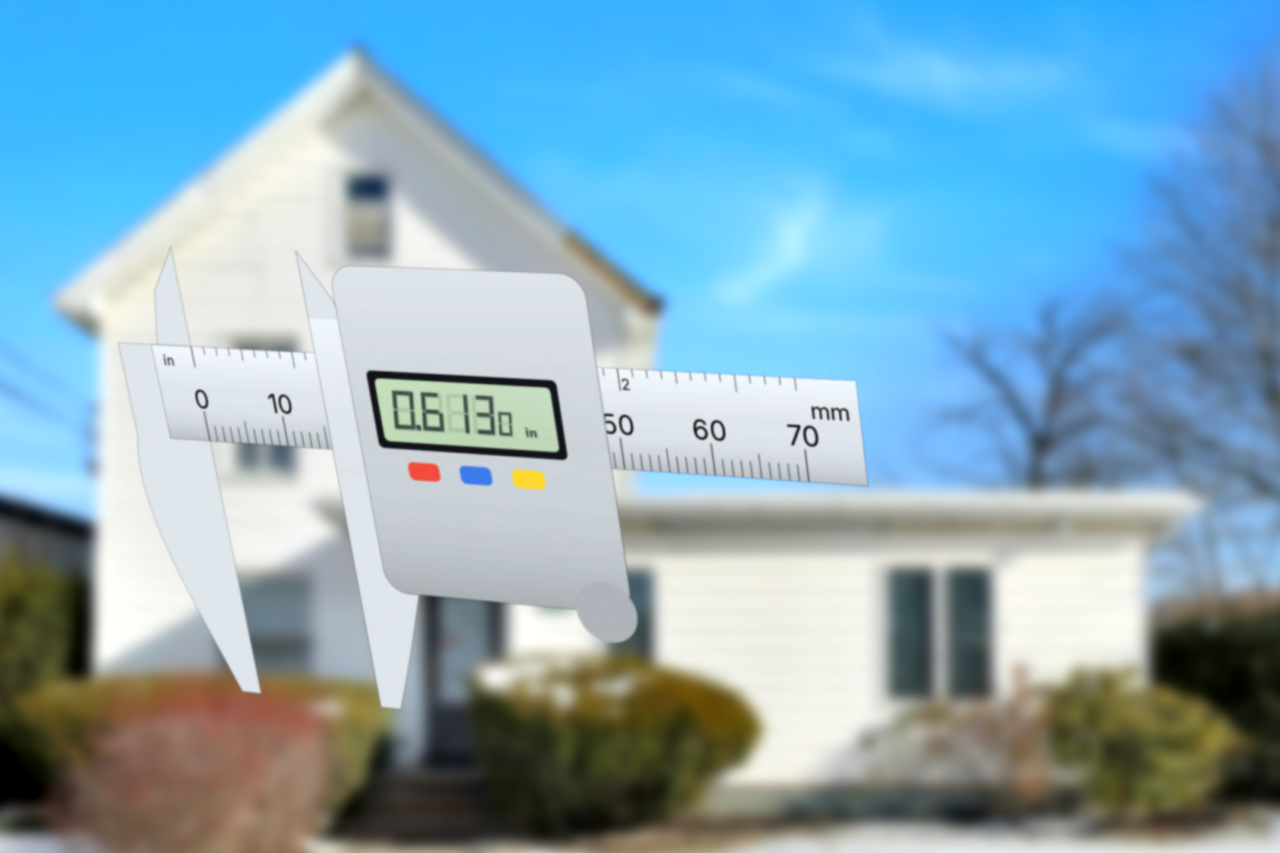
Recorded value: value=0.6130 unit=in
